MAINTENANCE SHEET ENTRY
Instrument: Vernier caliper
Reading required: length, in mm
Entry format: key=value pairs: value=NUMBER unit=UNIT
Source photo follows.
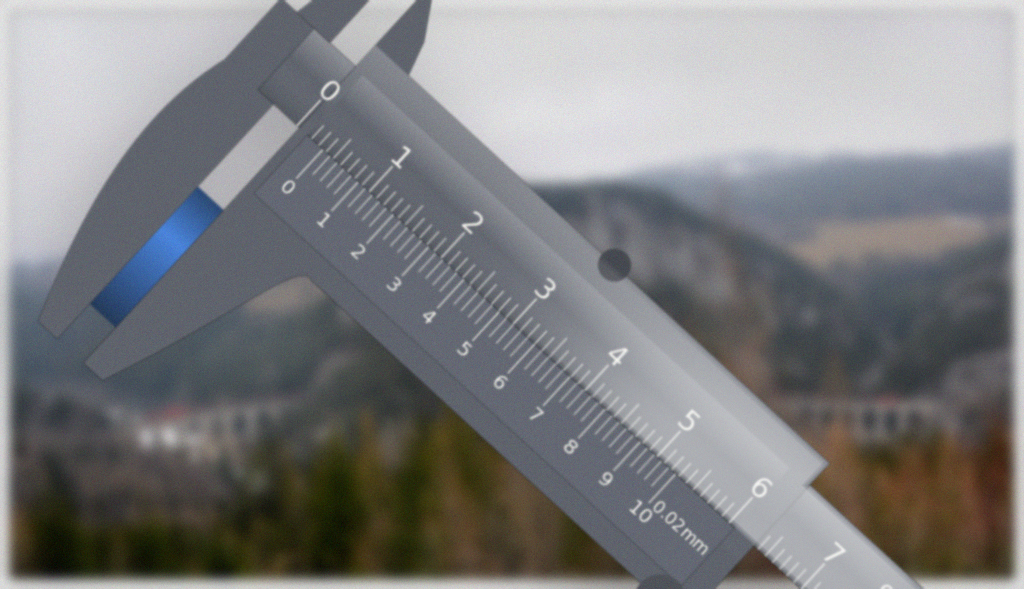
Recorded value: value=3.6 unit=mm
